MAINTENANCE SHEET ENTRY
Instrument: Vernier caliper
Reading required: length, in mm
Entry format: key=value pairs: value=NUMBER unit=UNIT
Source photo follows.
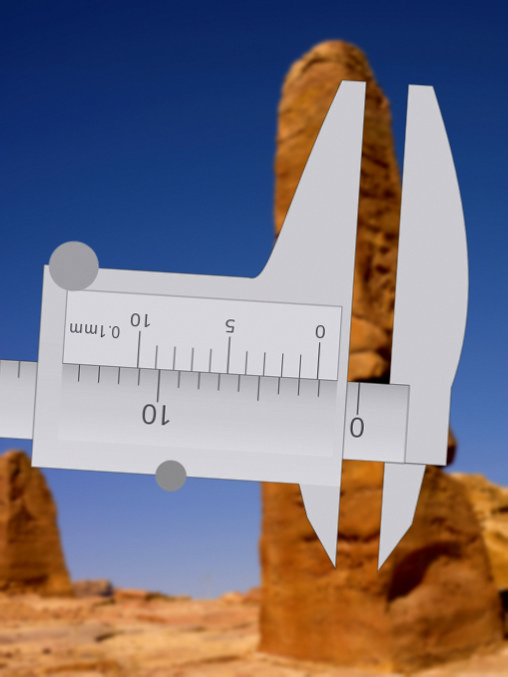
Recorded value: value=2.1 unit=mm
